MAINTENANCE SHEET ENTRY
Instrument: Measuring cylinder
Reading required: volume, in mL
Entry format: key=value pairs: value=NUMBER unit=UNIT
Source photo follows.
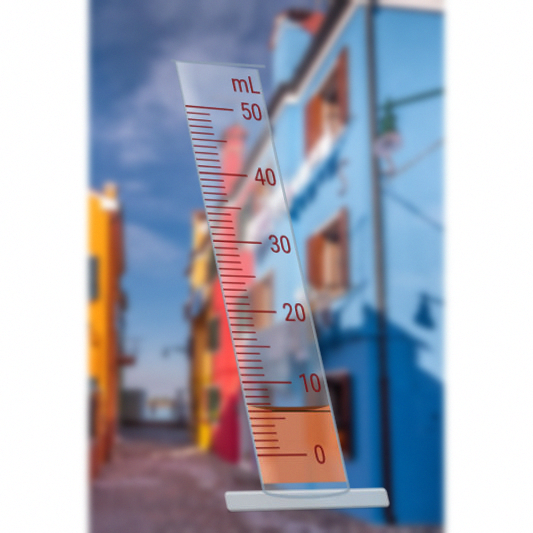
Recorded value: value=6 unit=mL
